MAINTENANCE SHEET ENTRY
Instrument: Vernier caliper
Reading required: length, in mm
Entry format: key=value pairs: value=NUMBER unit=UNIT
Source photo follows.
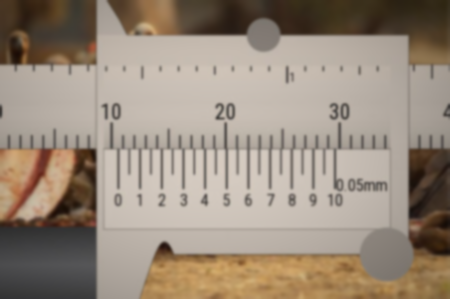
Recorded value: value=10.6 unit=mm
